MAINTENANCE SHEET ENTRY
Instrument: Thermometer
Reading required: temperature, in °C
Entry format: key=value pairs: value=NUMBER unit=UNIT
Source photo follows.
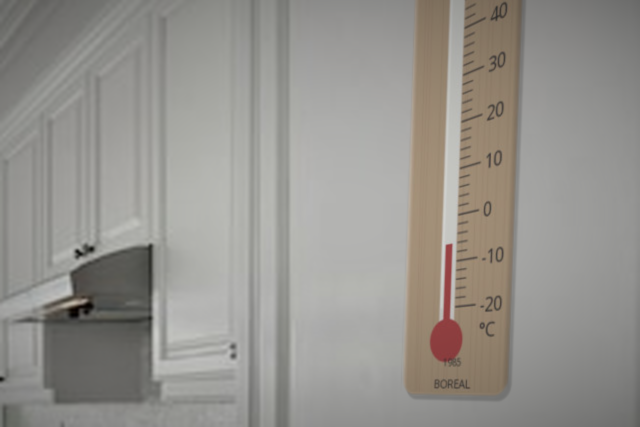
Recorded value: value=-6 unit=°C
